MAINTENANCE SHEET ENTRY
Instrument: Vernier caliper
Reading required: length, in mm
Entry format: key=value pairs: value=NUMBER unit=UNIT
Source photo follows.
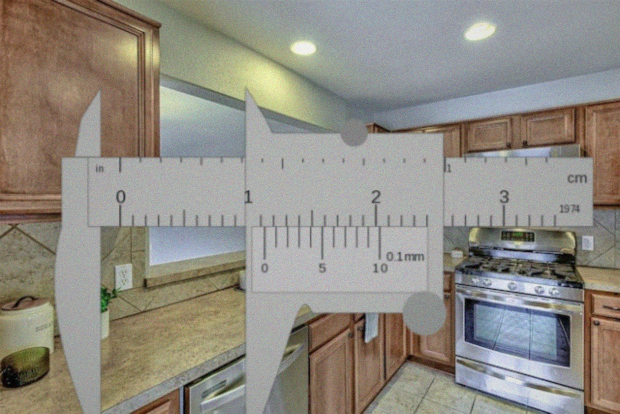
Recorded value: value=11.3 unit=mm
